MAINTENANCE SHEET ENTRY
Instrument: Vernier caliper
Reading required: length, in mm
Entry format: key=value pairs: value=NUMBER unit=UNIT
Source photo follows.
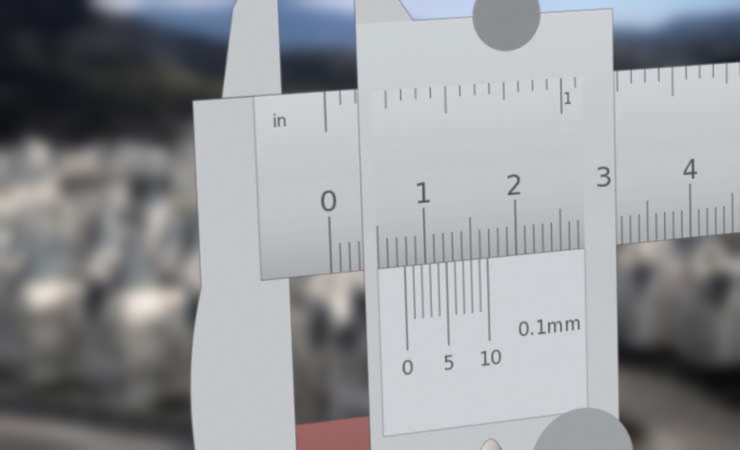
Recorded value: value=7.8 unit=mm
